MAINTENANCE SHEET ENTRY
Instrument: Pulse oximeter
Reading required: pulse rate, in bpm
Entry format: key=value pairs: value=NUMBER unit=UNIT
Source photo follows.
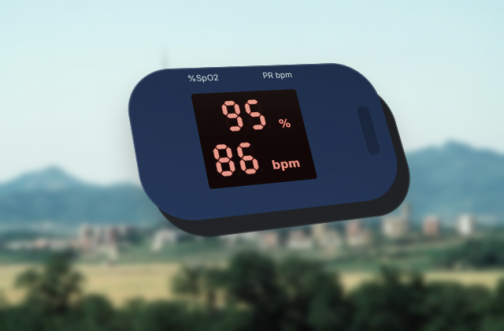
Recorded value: value=86 unit=bpm
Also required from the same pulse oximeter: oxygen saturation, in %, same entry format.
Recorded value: value=95 unit=%
